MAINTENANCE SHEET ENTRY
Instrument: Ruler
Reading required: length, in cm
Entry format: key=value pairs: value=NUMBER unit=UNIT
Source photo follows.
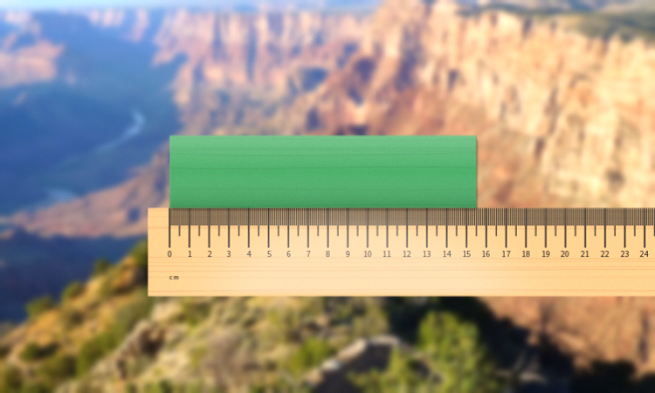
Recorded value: value=15.5 unit=cm
